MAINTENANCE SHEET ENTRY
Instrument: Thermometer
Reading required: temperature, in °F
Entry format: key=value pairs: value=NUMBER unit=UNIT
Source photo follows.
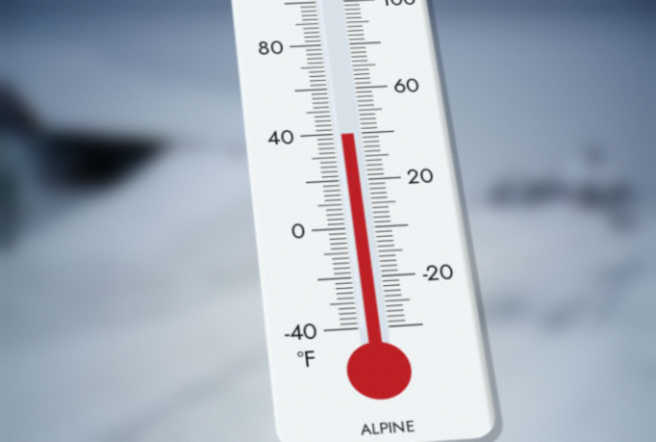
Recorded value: value=40 unit=°F
